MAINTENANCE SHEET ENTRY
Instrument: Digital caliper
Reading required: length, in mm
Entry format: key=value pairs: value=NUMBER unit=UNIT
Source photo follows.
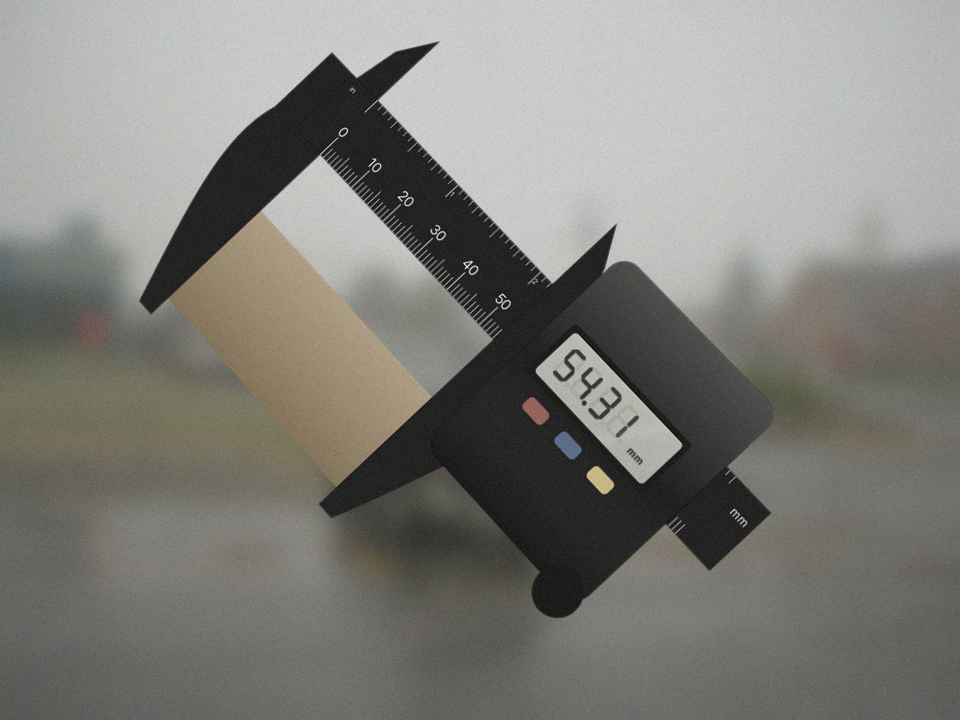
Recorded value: value=54.31 unit=mm
